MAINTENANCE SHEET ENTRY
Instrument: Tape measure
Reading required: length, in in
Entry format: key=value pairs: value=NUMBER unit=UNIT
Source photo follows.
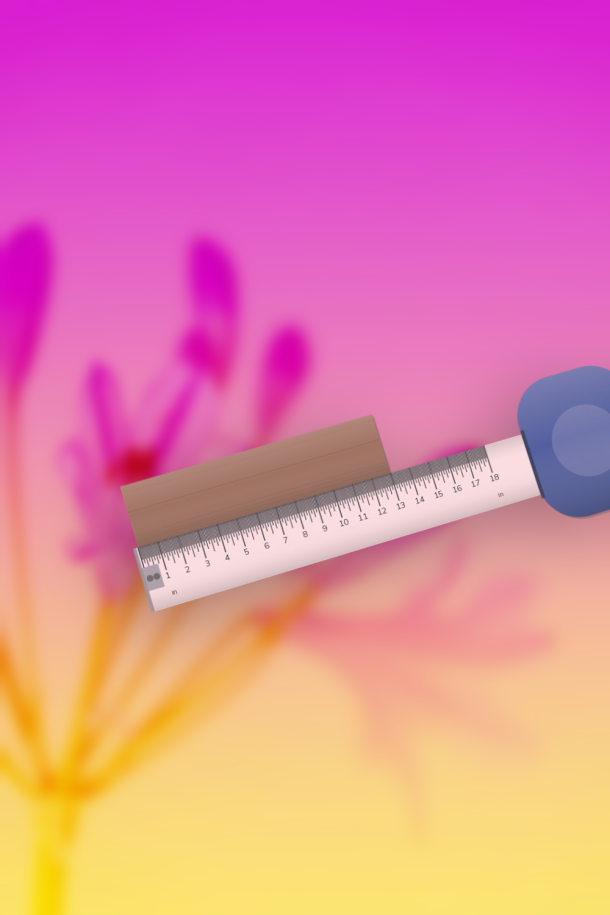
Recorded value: value=13 unit=in
